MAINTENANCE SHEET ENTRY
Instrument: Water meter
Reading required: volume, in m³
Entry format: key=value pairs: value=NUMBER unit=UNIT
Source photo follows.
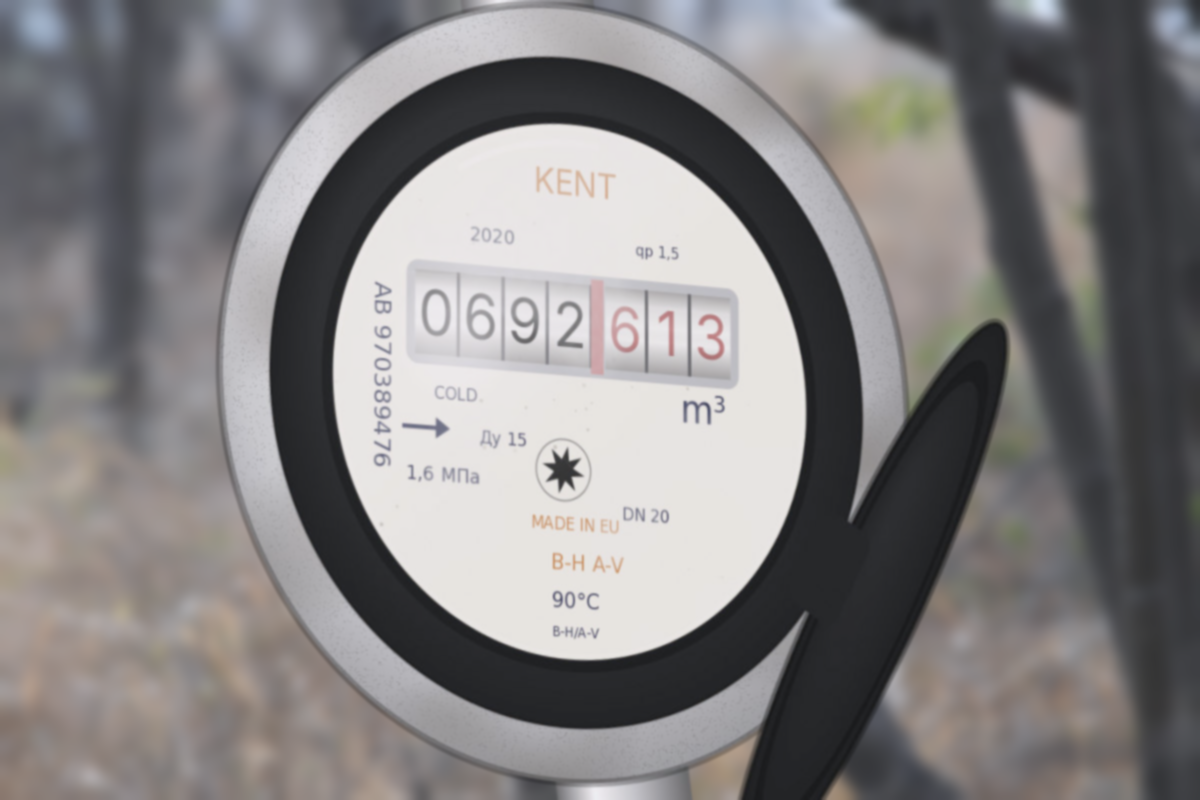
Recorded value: value=692.613 unit=m³
